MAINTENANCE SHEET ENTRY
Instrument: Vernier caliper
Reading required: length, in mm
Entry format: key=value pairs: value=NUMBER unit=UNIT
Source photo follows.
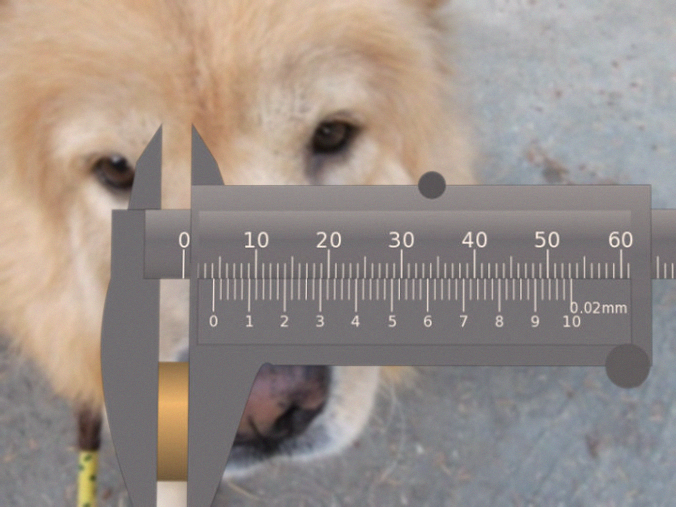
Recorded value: value=4.2 unit=mm
